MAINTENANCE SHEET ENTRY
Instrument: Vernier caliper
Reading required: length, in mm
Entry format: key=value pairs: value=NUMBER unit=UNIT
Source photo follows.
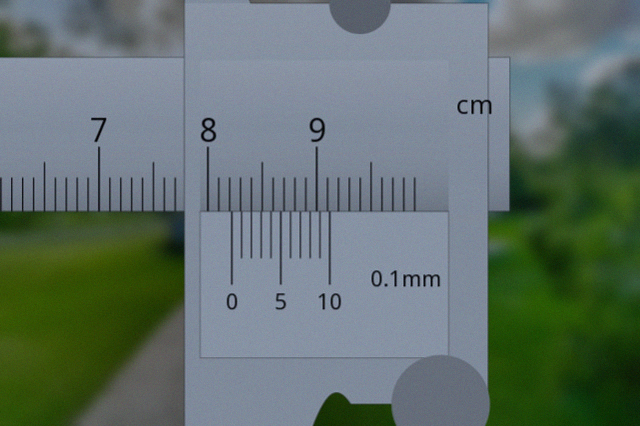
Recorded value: value=82.2 unit=mm
